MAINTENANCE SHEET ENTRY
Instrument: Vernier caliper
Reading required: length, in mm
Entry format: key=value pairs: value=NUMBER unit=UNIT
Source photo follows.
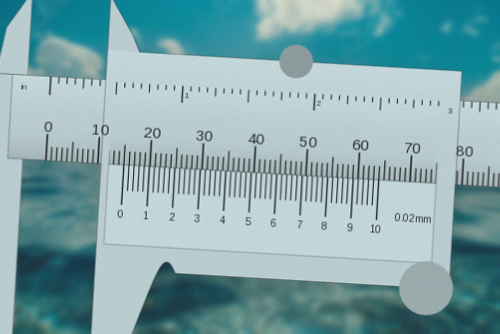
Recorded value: value=15.0 unit=mm
